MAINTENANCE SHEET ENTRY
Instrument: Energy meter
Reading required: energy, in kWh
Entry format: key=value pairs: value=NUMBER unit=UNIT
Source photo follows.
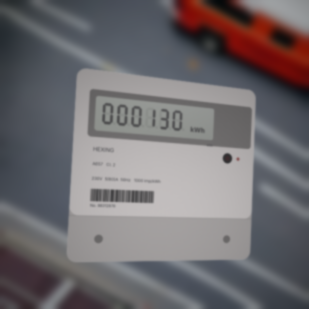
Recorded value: value=130 unit=kWh
